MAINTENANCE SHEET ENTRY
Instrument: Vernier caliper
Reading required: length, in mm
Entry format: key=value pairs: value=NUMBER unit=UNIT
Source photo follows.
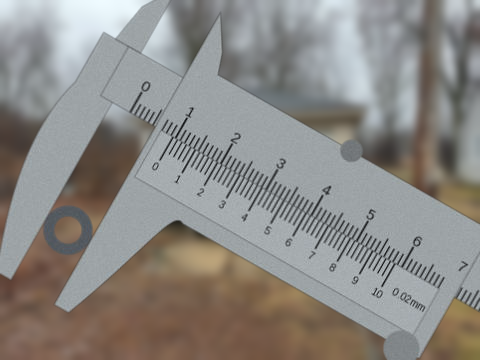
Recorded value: value=9.5 unit=mm
